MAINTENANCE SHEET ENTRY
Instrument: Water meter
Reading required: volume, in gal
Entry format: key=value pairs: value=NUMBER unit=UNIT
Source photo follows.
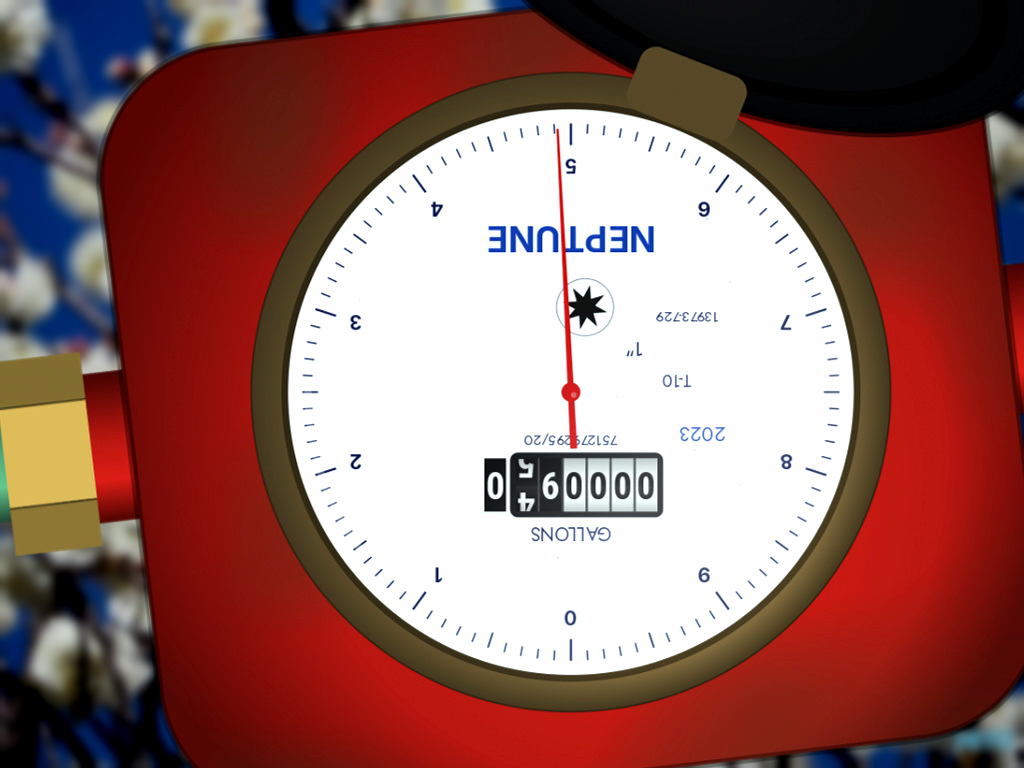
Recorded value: value=944.9 unit=gal
